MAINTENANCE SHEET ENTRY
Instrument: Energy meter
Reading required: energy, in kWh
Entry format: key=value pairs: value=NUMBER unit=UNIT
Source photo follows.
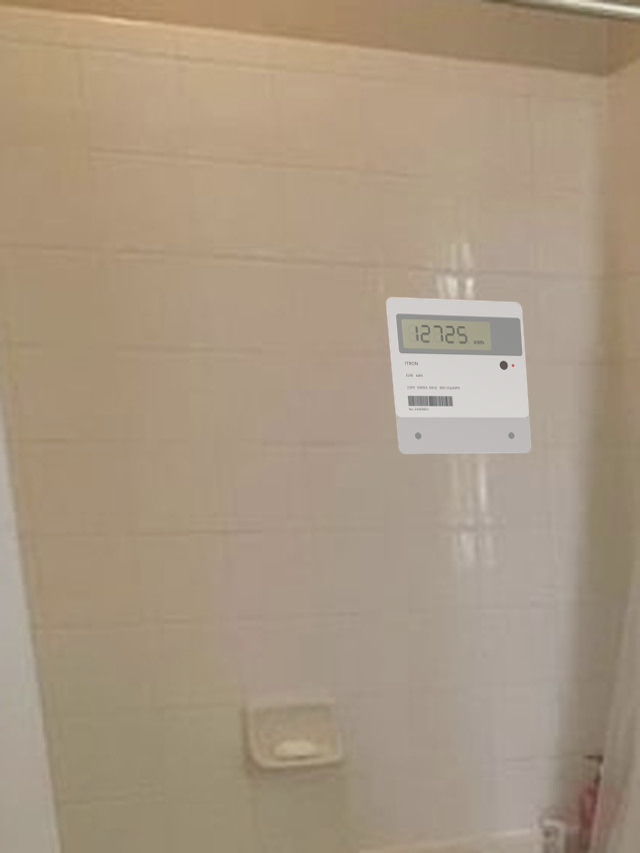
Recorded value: value=12725 unit=kWh
